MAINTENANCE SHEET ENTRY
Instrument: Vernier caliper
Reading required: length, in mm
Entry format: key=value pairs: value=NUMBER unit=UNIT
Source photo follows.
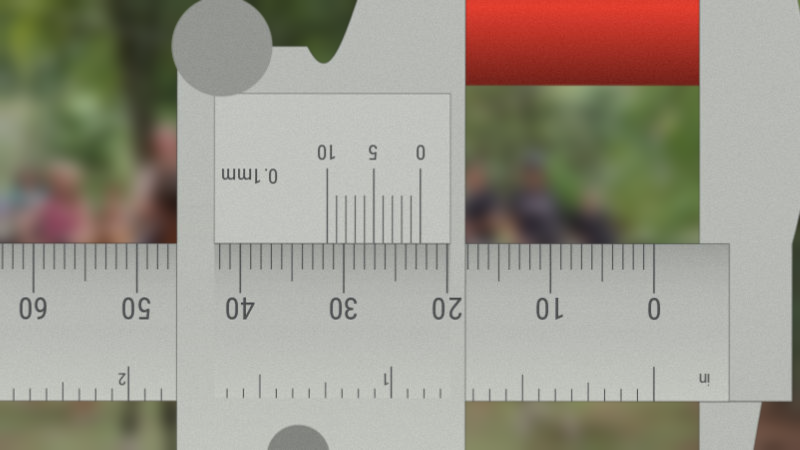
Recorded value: value=22.6 unit=mm
